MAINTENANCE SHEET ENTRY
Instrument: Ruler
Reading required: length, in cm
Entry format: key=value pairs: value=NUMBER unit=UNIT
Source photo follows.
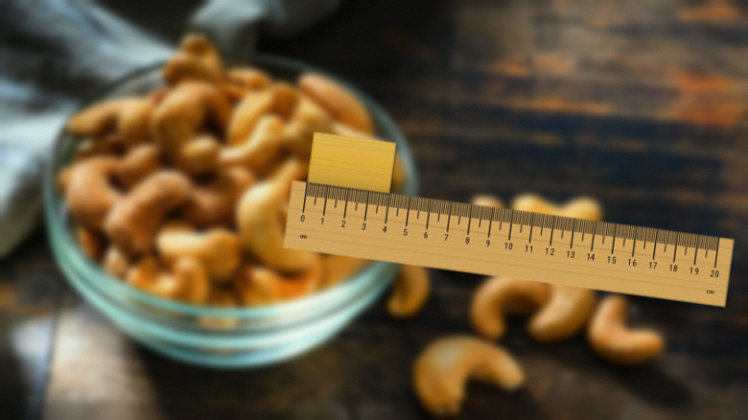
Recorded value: value=4 unit=cm
